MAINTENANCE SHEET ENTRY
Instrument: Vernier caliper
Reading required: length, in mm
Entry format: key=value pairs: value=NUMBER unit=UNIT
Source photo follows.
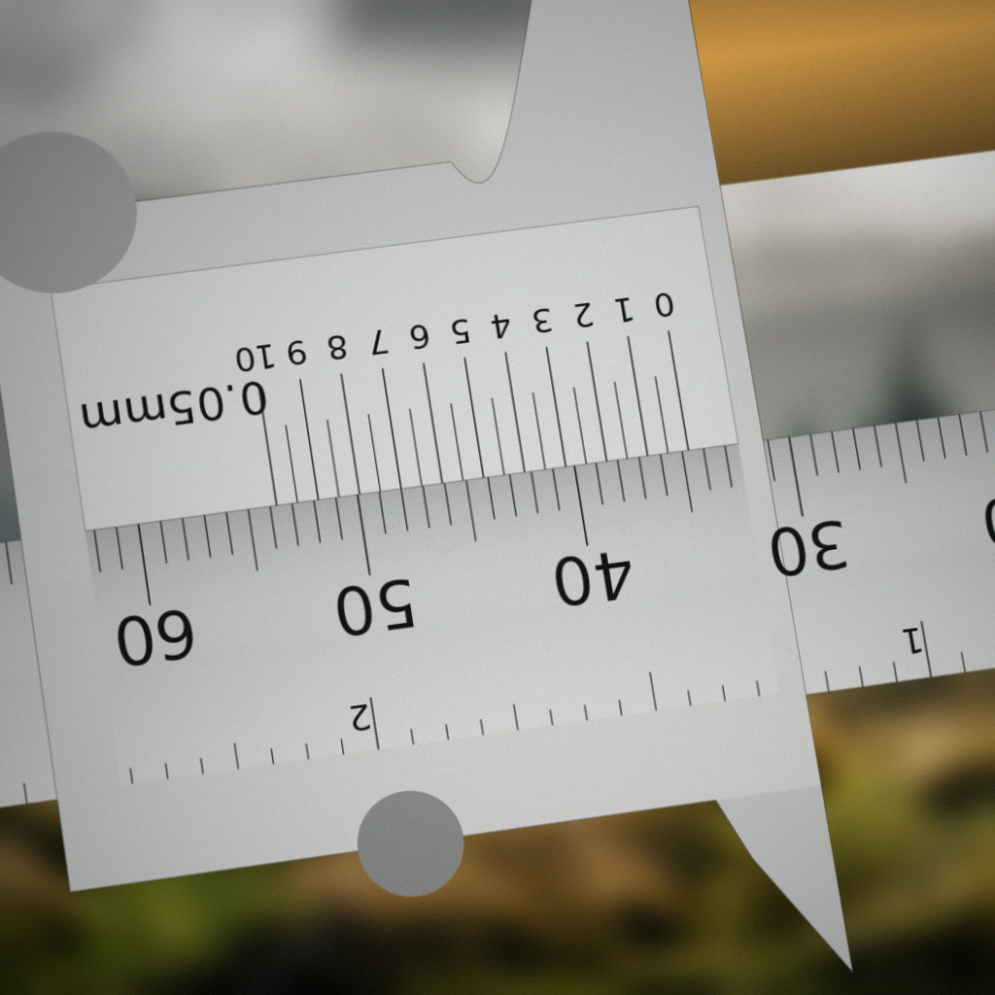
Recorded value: value=34.7 unit=mm
